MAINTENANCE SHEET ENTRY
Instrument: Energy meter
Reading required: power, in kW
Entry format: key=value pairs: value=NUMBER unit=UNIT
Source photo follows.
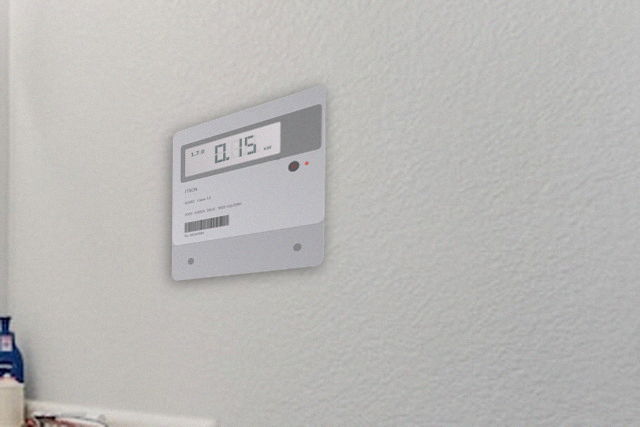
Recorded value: value=0.15 unit=kW
